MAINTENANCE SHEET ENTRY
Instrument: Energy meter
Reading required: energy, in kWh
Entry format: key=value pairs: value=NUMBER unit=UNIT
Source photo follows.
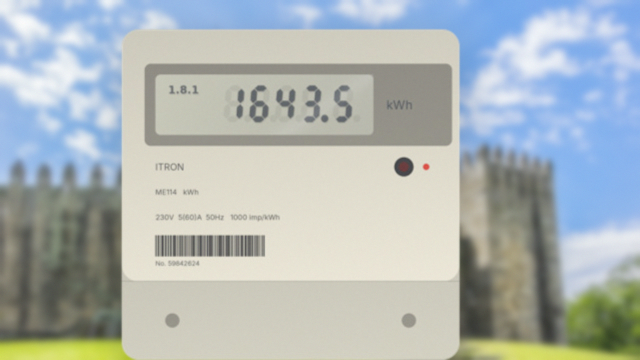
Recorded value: value=1643.5 unit=kWh
